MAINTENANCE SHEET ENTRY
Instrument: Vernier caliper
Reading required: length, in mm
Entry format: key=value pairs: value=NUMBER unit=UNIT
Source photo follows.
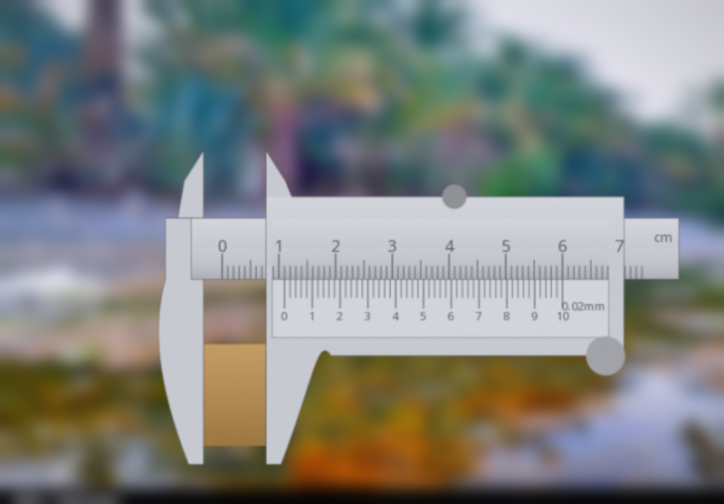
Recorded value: value=11.0 unit=mm
